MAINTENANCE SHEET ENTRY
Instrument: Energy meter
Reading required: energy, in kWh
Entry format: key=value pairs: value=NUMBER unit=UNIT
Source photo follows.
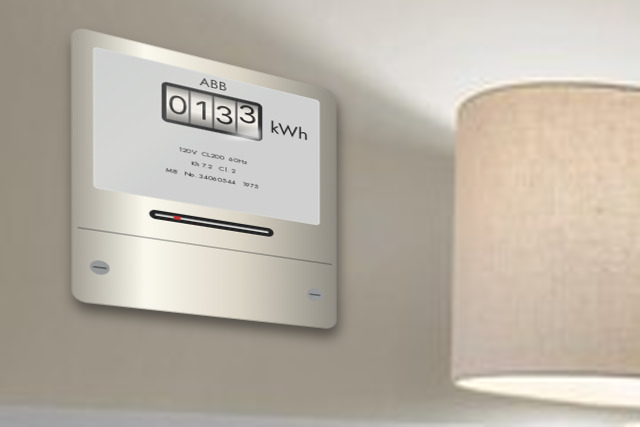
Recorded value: value=133 unit=kWh
